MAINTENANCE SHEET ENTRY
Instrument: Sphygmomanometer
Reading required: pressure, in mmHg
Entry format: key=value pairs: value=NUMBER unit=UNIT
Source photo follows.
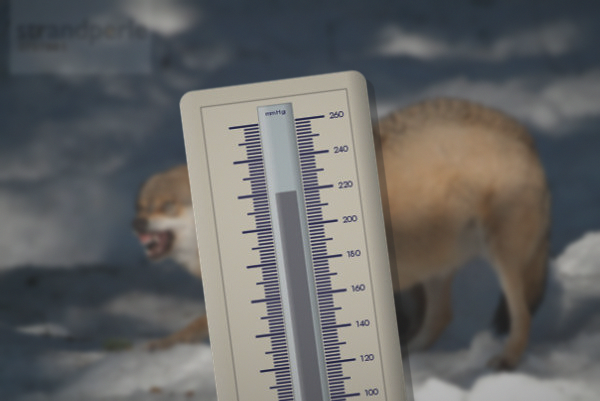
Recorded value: value=220 unit=mmHg
